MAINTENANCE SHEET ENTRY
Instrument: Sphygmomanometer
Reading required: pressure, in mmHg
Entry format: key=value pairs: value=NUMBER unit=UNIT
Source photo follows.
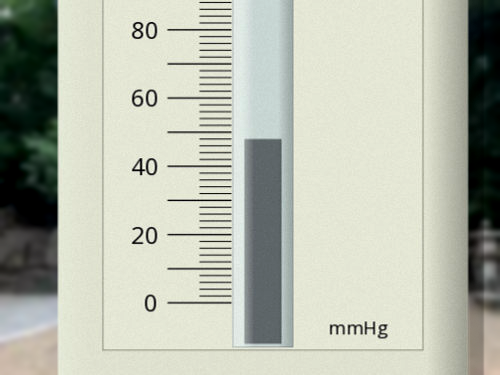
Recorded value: value=48 unit=mmHg
